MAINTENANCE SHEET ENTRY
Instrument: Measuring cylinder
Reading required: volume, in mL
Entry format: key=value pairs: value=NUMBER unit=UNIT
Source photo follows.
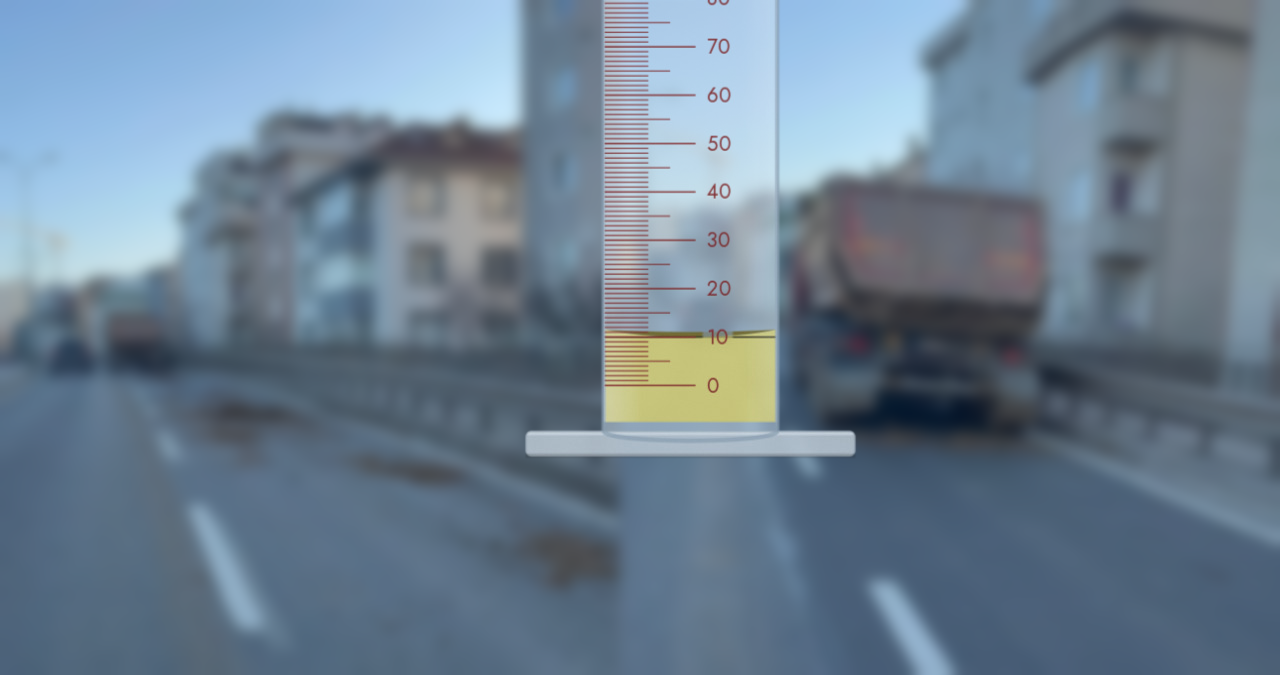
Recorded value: value=10 unit=mL
